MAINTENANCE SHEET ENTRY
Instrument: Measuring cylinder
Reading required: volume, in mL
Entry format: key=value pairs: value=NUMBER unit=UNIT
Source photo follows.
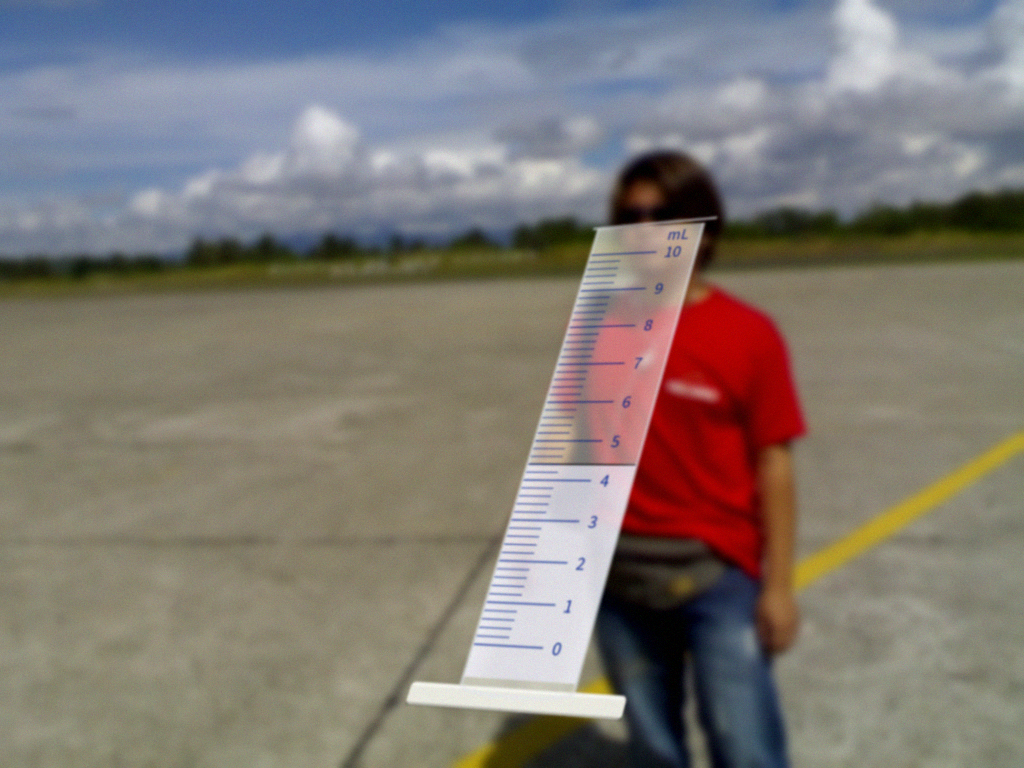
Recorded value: value=4.4 unit=mL
